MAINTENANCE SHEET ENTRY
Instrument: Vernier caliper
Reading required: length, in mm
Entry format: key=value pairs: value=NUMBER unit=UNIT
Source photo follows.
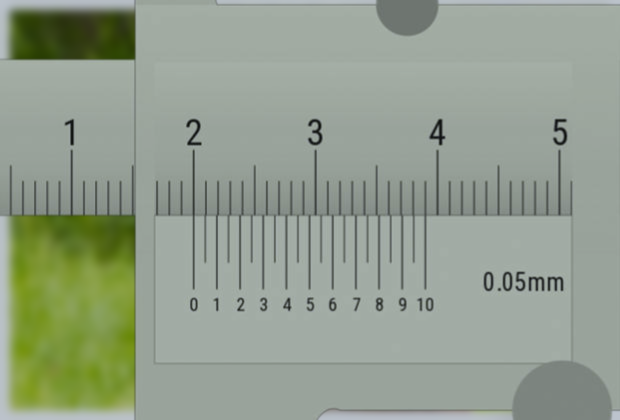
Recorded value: value=20.0 unit=mm
